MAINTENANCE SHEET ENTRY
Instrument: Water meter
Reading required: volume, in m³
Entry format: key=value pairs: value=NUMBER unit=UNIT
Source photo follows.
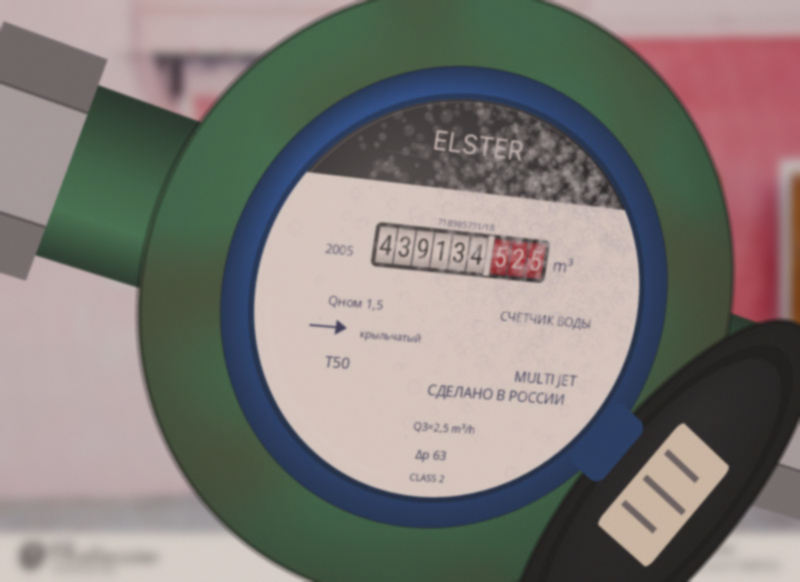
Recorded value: value=439134.525 unit=m³
